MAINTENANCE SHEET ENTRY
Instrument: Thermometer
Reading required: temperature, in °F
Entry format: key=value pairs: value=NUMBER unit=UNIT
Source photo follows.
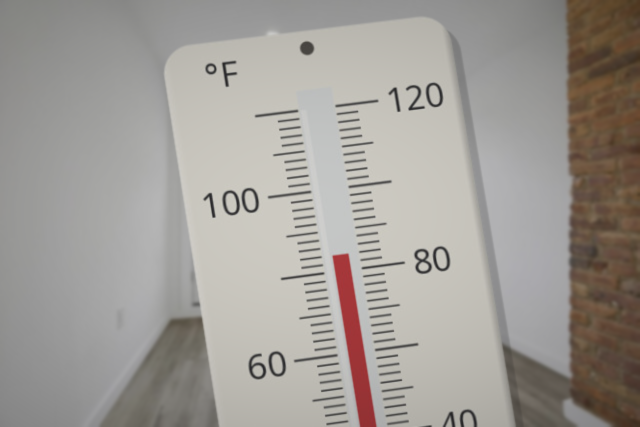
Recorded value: value=84 unit=°F
